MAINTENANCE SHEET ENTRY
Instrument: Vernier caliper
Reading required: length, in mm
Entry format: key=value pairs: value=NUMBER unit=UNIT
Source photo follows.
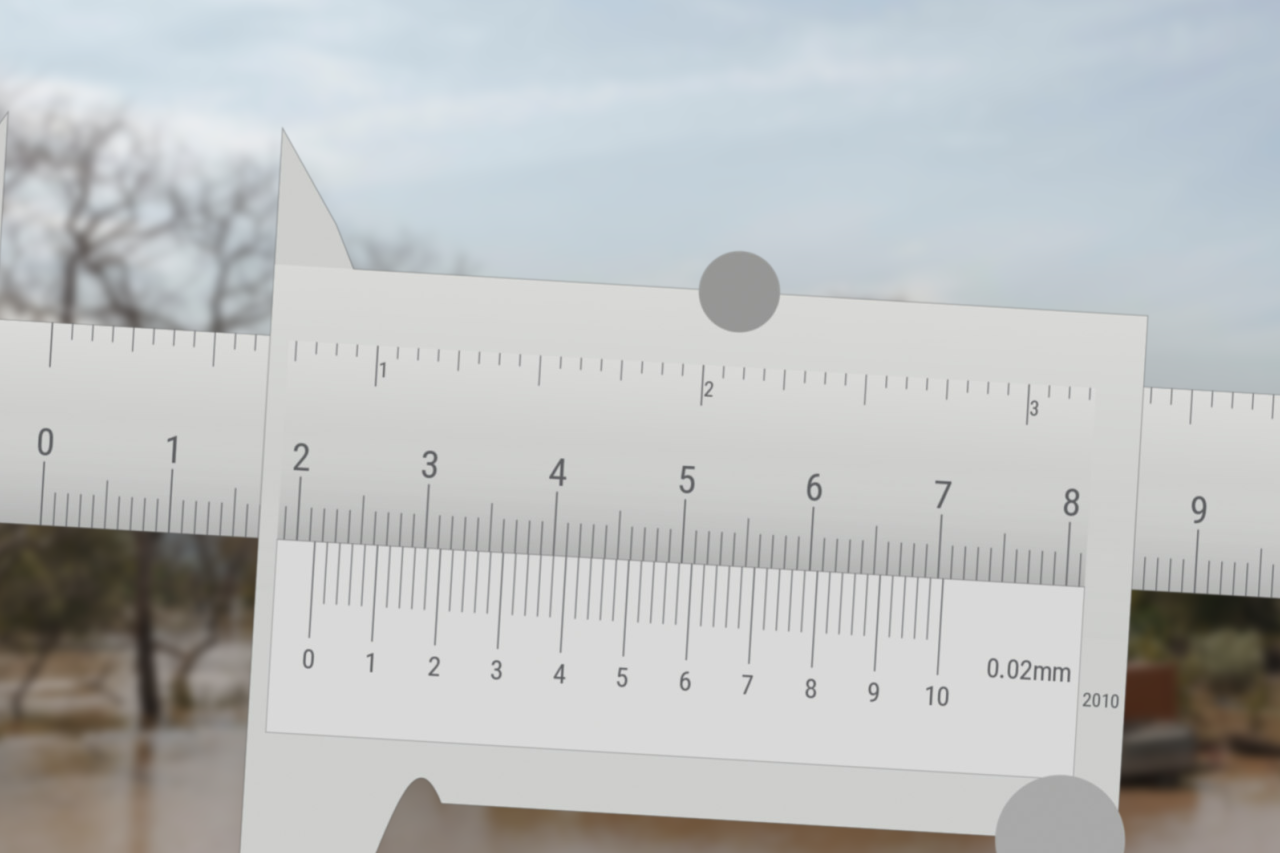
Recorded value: value=21.4 unit=mm
